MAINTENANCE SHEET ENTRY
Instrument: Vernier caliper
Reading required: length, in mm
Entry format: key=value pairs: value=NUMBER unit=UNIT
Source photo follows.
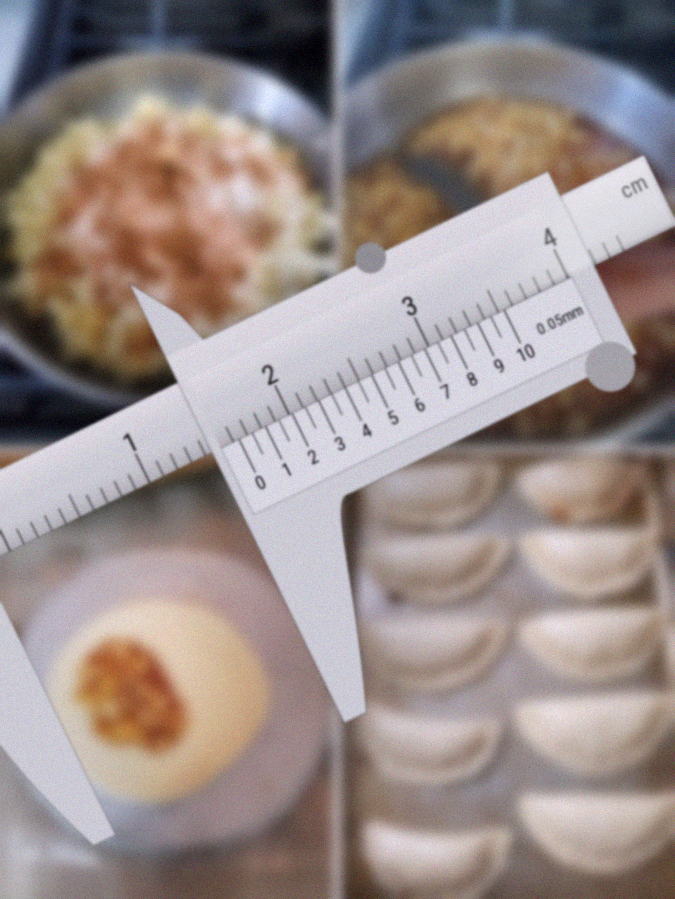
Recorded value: value=16.4 unit=mm
